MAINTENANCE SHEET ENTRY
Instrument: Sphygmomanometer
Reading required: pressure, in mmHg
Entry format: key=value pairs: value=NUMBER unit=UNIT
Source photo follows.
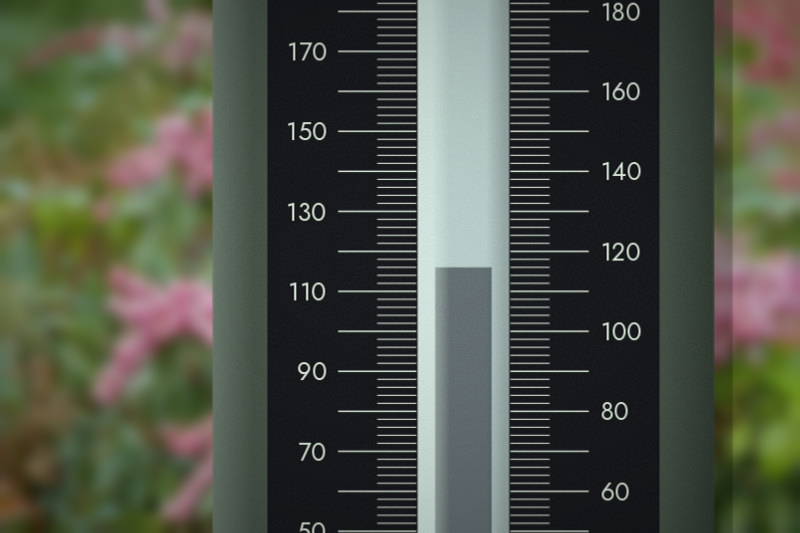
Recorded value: value=116 unit=mmHg
